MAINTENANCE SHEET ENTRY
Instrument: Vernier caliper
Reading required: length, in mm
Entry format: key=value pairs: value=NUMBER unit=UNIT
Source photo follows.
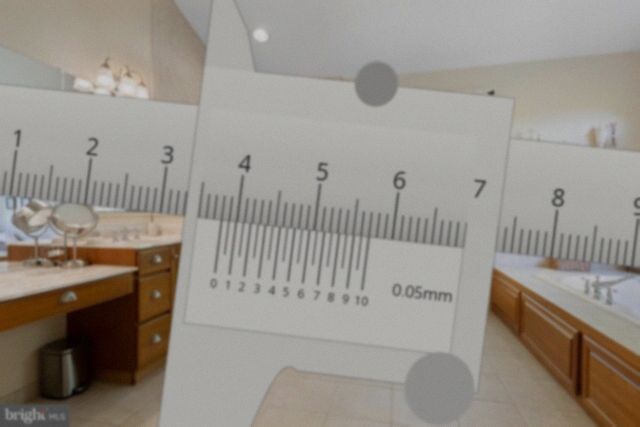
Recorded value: value=38.0 unit=mm
